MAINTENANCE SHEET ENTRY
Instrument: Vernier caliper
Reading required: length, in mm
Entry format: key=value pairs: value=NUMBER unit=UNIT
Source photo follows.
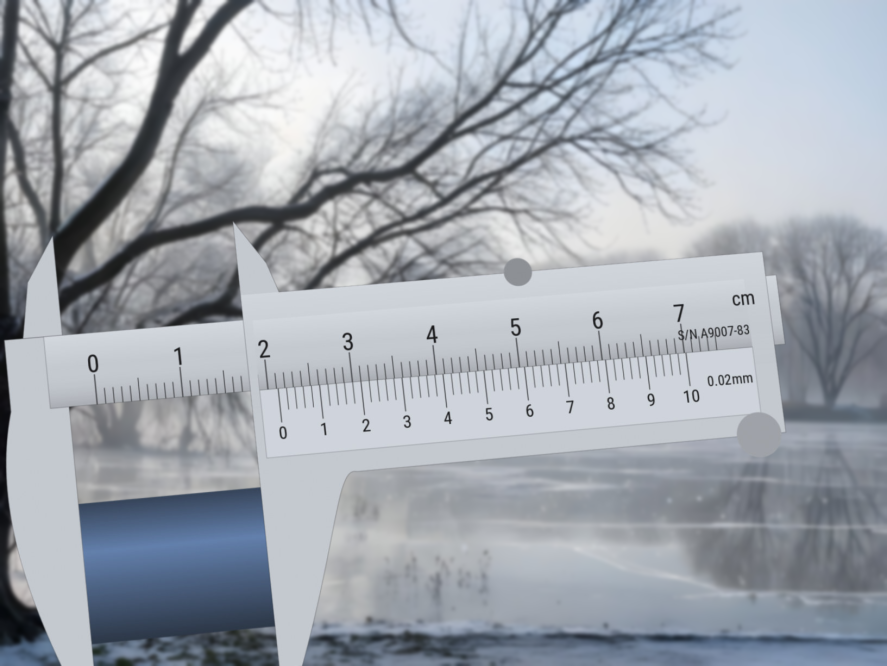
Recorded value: value=21.2 unit=mm
